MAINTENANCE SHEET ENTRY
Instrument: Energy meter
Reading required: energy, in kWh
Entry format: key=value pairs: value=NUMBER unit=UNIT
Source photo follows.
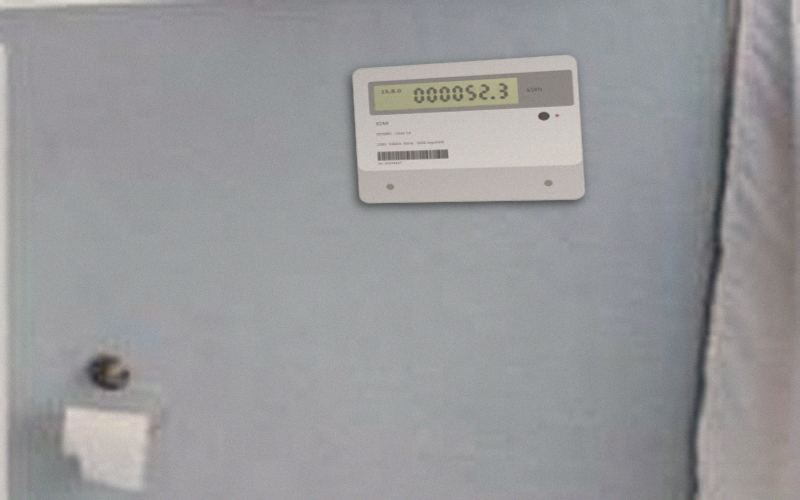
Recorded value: value=52.3 unit=kWh
